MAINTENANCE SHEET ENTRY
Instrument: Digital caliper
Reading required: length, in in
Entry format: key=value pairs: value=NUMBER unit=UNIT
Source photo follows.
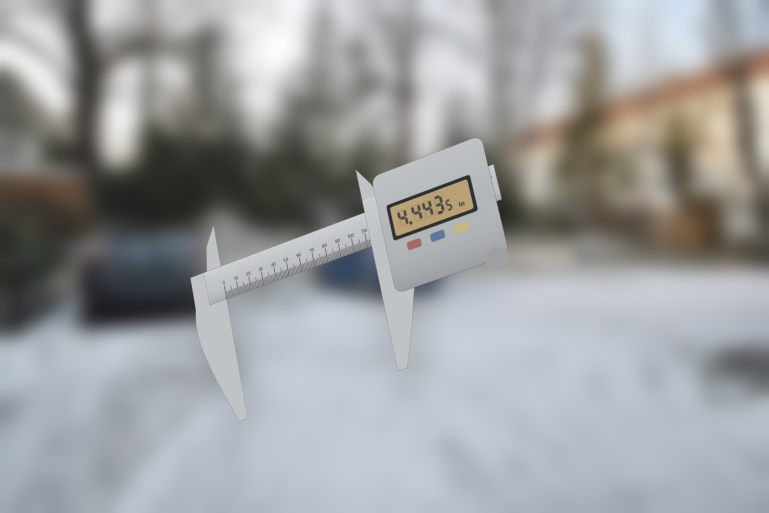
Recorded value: value=4.4435 unit=in
